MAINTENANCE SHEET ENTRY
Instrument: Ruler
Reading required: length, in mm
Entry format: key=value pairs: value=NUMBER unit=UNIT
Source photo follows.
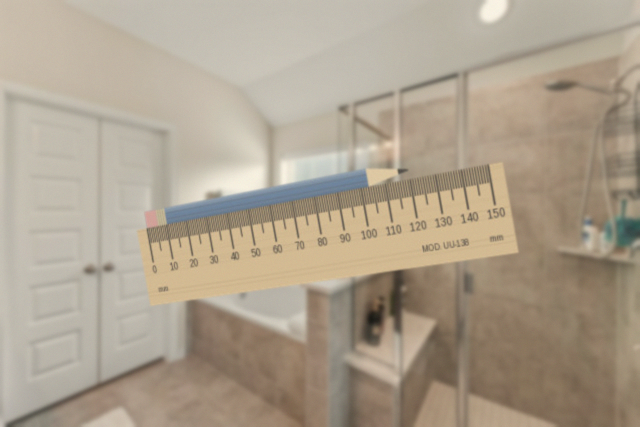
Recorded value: value=120 unit=mm
